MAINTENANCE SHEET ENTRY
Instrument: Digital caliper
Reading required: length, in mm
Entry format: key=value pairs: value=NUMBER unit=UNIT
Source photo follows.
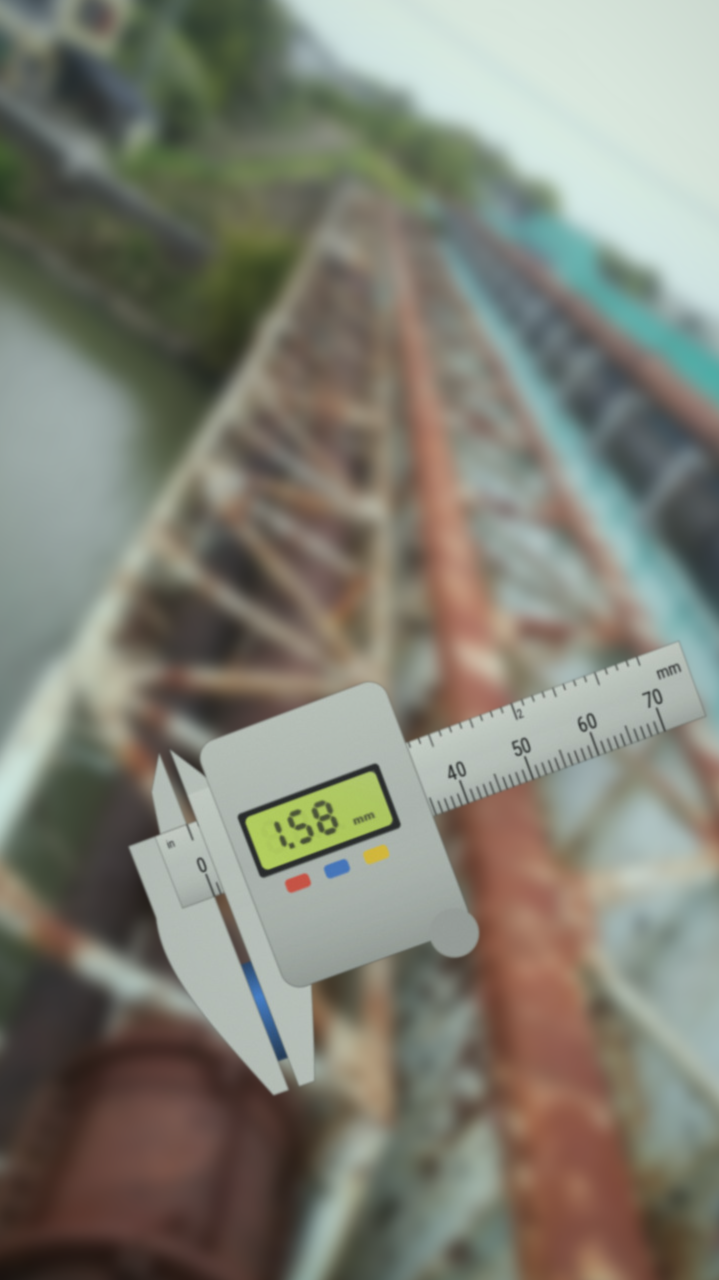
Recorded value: value=1.58 unit=mm
